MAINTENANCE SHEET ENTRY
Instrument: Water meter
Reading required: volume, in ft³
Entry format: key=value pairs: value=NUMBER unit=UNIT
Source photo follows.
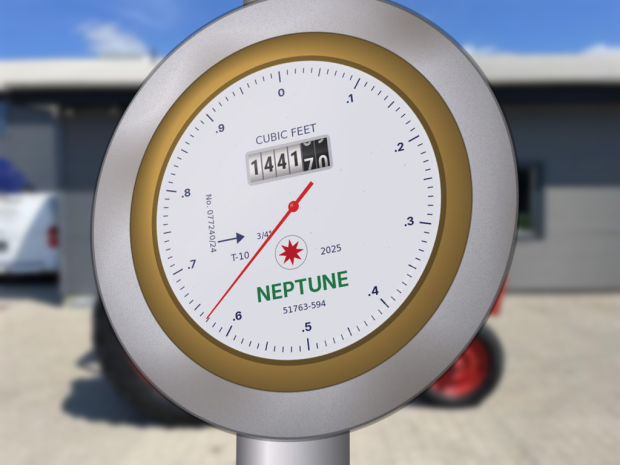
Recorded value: value=144169.63 unit=ft³
